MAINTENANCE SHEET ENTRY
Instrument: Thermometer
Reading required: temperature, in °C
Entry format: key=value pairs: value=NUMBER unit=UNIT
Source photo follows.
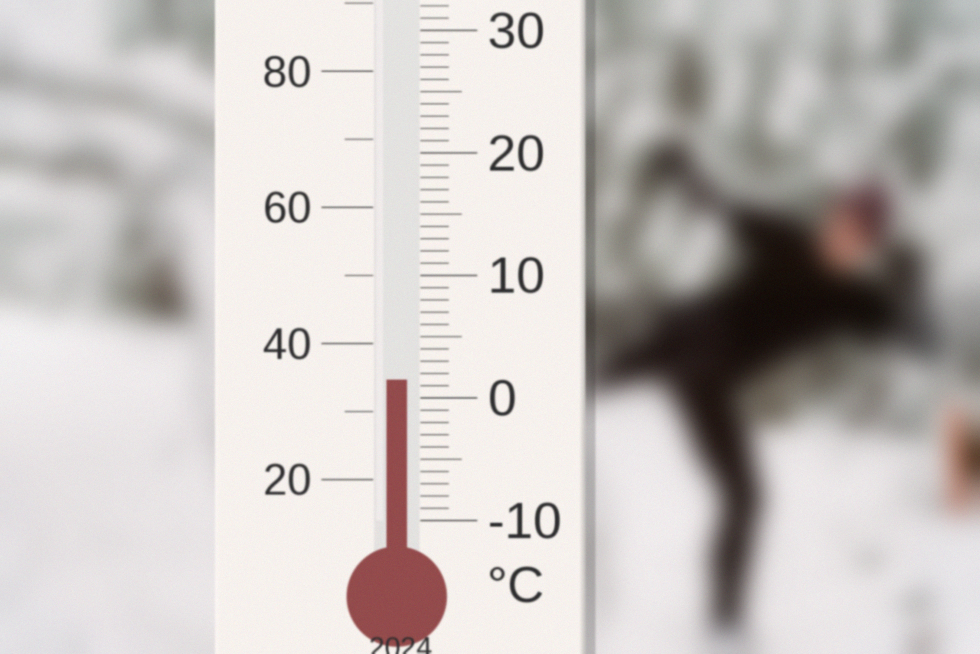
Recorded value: value=1.5 unit=°C
